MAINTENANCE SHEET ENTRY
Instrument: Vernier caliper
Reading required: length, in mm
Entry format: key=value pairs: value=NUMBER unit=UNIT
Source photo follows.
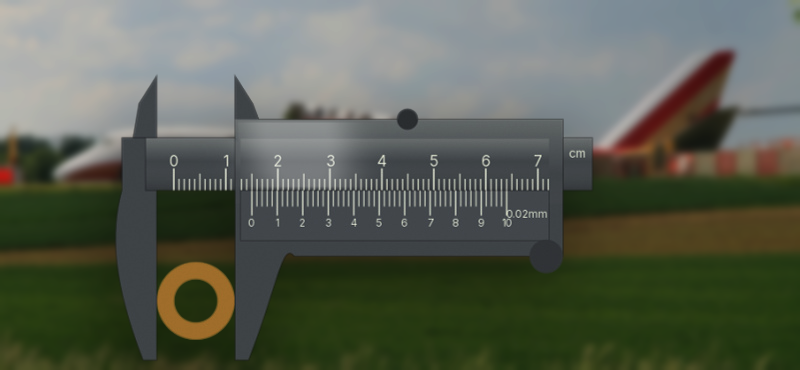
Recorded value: value=15.0 unit=mm
